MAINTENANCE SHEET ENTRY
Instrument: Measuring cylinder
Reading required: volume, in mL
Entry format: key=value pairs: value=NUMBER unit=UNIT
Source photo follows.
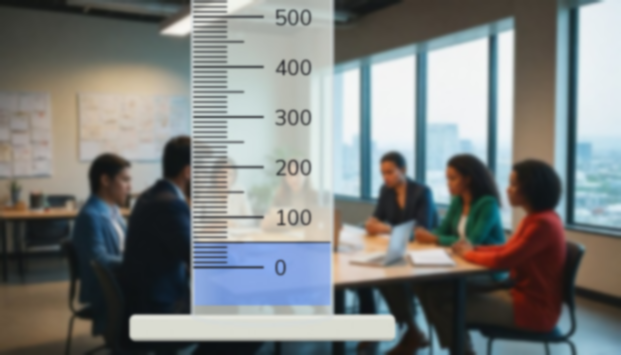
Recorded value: value=50 unit=mL
